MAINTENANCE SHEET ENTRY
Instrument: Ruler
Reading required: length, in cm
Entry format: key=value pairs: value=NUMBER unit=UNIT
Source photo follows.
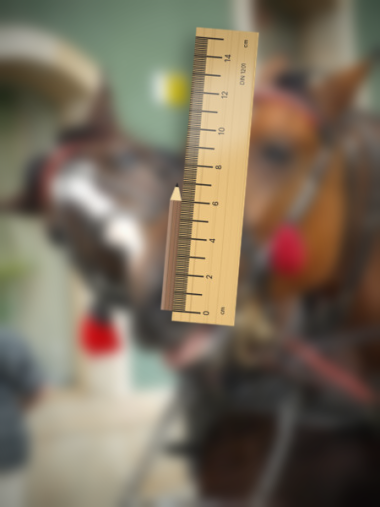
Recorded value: value=7 unit=cm
